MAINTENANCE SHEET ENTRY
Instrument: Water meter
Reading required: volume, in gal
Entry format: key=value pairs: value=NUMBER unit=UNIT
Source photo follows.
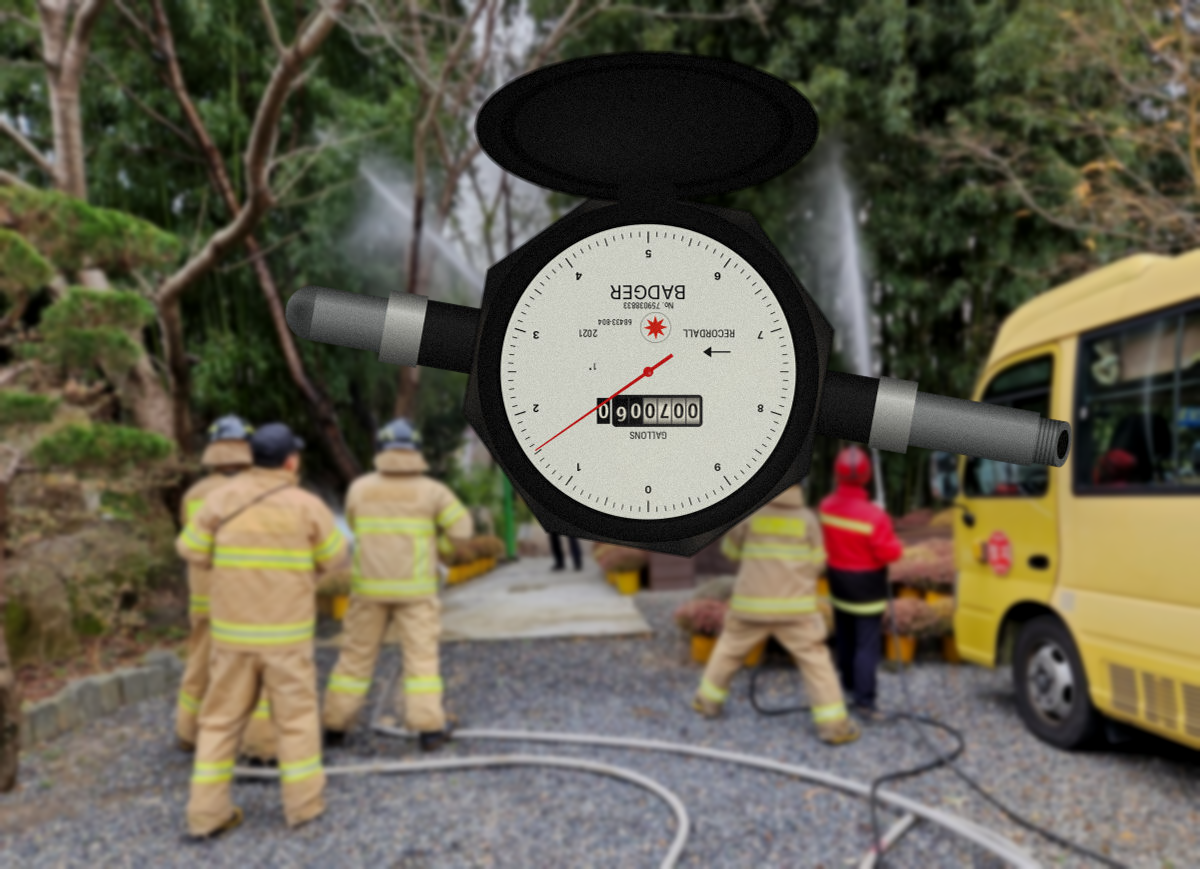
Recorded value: value=70061.5 unit=gal
